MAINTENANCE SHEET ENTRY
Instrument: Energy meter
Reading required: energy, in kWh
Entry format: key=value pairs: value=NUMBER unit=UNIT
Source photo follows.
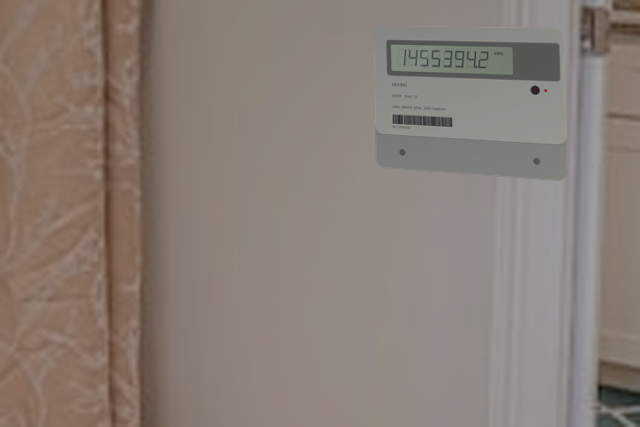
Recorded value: value=1455394.2 unit=kWh
